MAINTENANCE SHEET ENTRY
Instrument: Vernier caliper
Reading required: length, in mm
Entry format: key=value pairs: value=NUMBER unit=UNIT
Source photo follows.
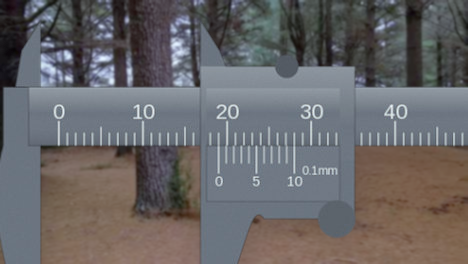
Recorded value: value=19.0 unit=mm
